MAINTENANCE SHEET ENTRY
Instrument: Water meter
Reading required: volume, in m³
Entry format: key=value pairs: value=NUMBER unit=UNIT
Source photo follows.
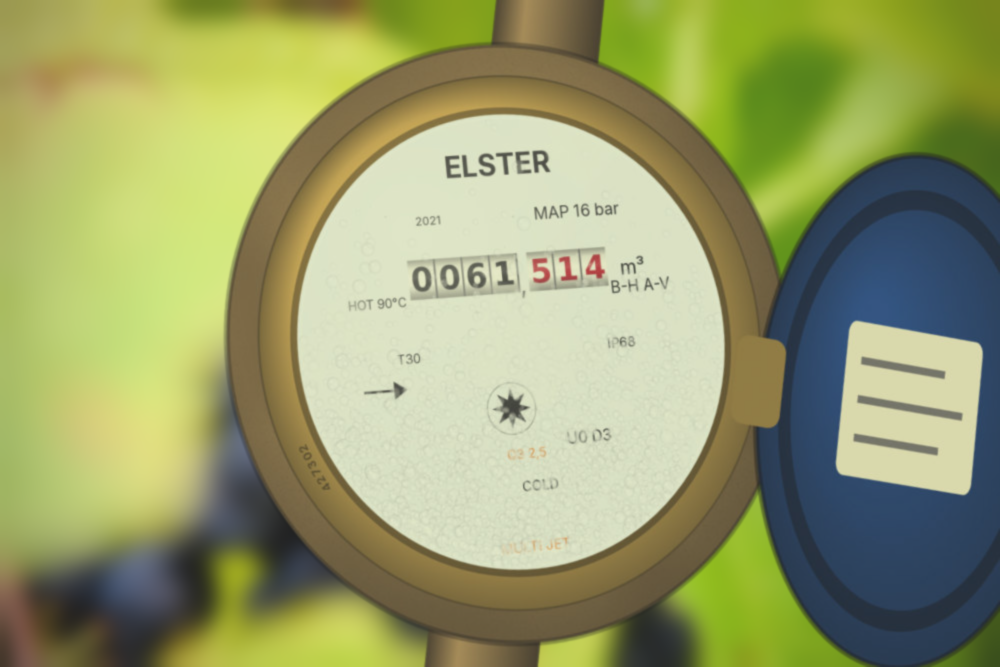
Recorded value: value=61.514 unit=m³
